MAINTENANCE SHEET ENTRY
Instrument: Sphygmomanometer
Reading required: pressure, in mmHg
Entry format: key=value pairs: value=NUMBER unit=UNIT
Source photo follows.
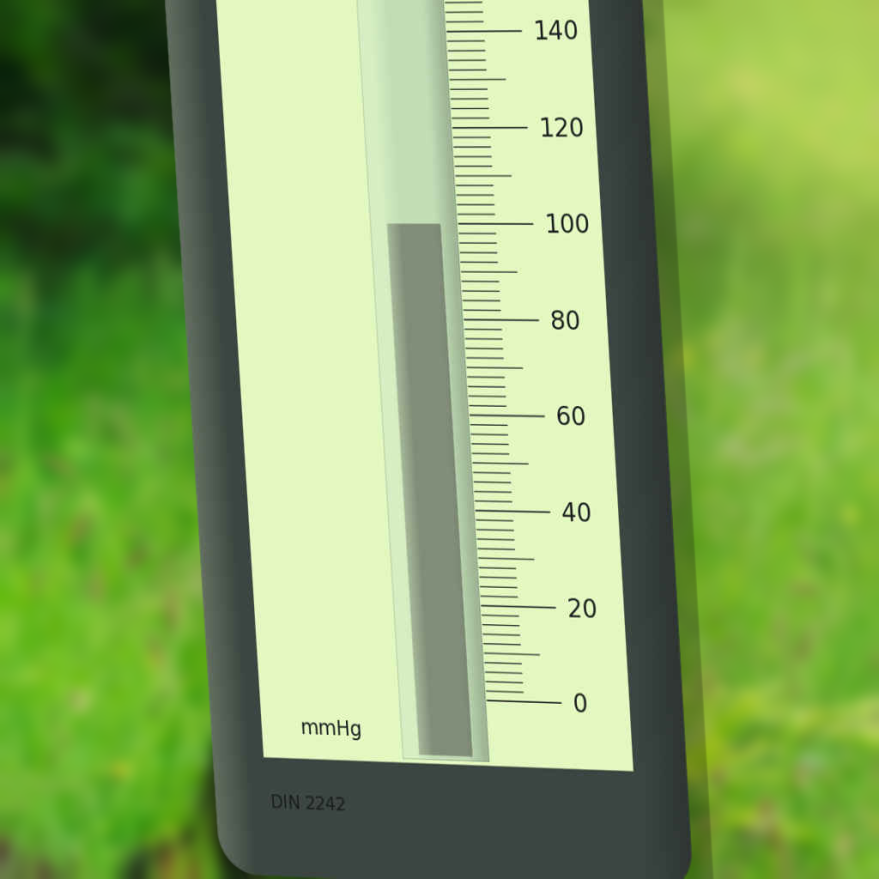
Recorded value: value=100 unit=mmHg
